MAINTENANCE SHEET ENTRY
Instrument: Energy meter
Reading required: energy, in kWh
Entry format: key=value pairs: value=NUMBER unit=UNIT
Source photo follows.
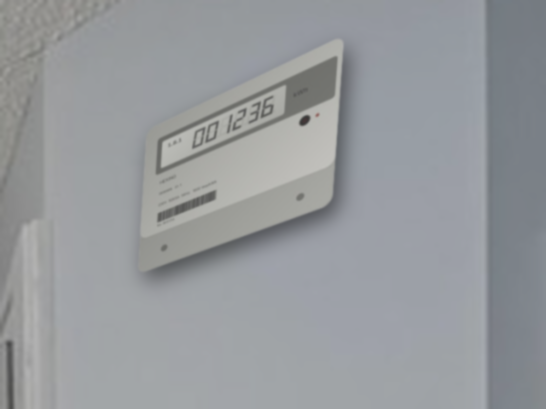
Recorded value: value=1236 unit=kWh
